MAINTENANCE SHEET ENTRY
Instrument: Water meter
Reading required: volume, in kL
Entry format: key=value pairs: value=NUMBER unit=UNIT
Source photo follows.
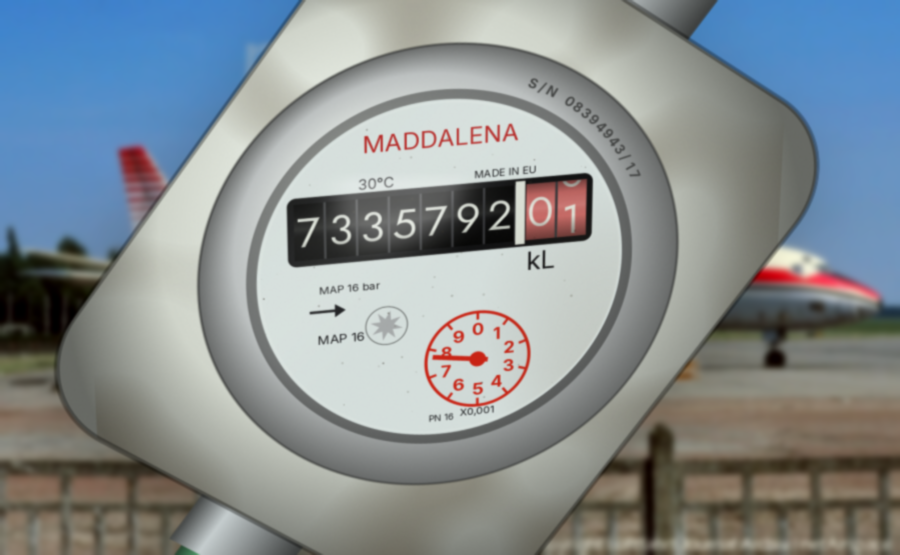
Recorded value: value=7335792.007 unit=kL
